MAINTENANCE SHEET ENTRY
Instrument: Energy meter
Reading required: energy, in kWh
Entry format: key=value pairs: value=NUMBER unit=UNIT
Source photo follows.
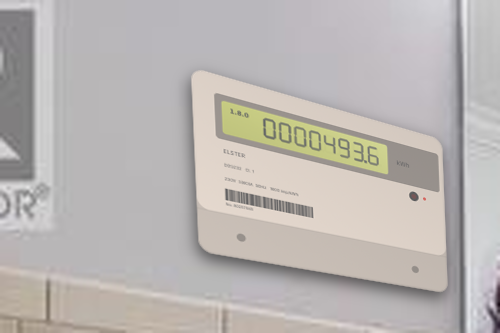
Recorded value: value=493.6 unit=kWh
